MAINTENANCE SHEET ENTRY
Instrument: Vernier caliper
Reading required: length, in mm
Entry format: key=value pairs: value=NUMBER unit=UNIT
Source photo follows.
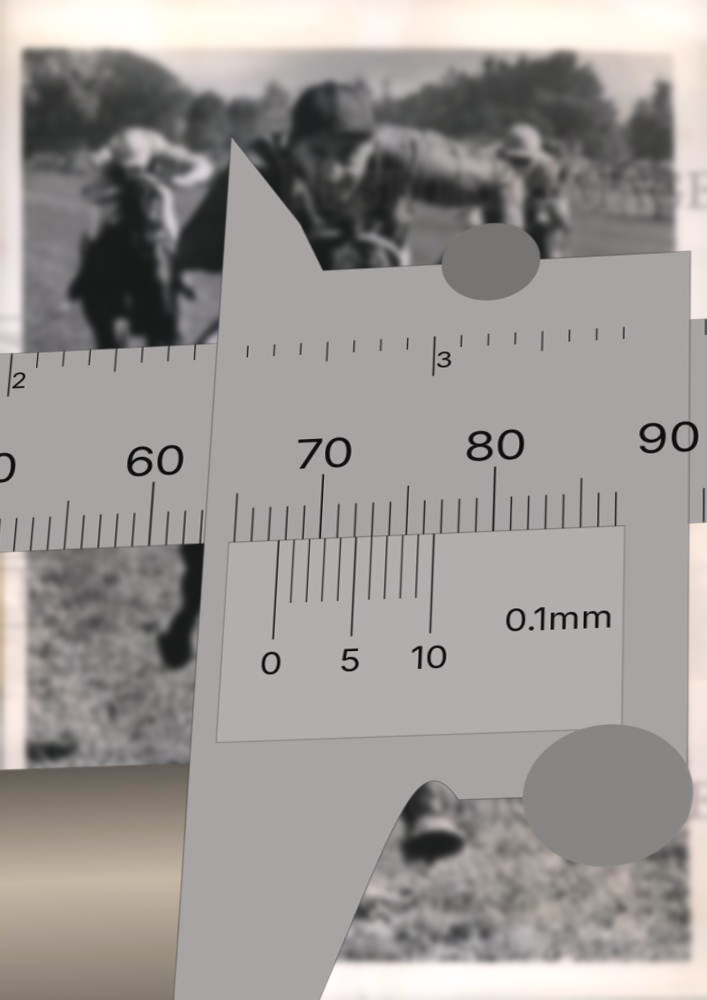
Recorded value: value=67.6 unit=mm
